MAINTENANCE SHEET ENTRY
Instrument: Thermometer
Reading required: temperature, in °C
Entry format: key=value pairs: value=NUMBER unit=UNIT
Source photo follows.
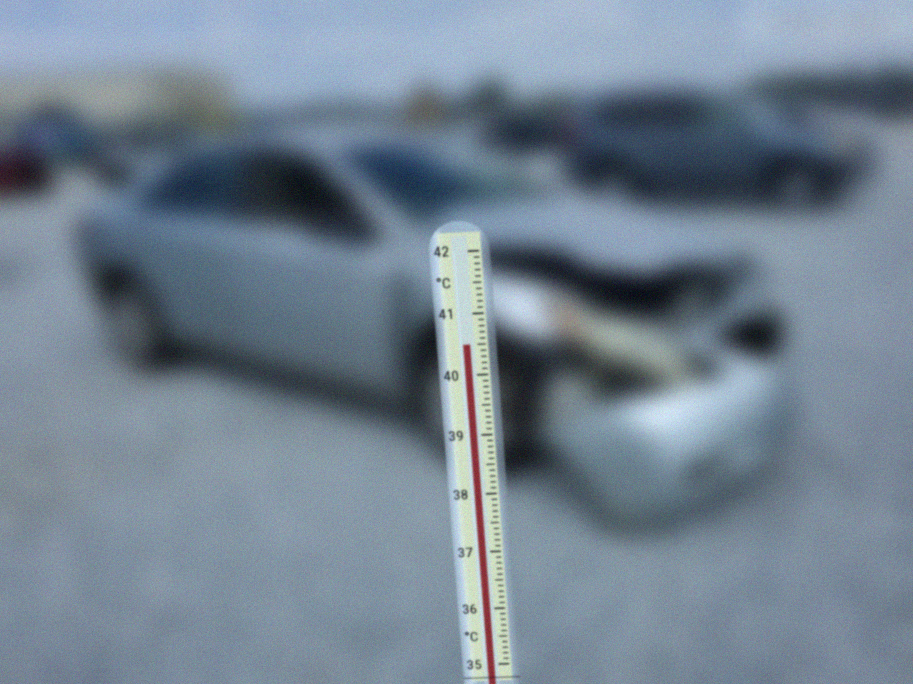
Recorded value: value=40.5 unit=°C
